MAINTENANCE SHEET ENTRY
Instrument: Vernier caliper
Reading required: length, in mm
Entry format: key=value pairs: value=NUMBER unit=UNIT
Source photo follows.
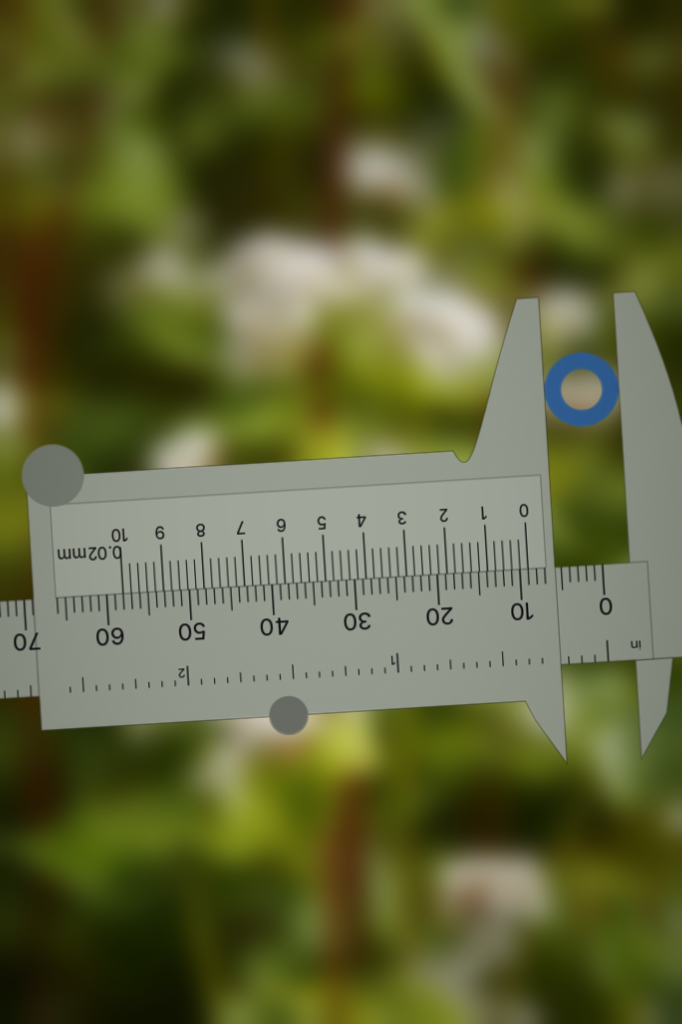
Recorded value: value=9.0 unit=mm
